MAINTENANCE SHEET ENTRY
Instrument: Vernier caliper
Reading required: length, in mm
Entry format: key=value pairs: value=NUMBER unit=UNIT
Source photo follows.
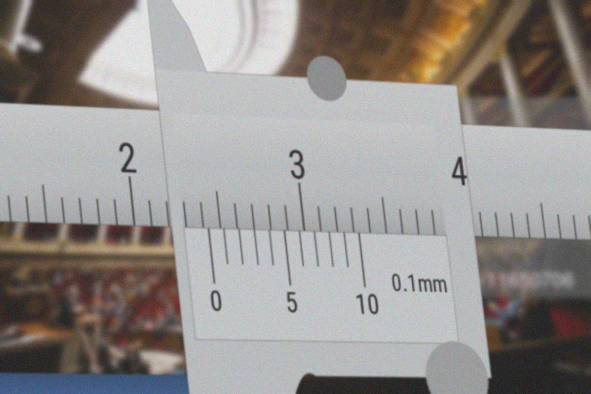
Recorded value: value=24.3 unit=mm
